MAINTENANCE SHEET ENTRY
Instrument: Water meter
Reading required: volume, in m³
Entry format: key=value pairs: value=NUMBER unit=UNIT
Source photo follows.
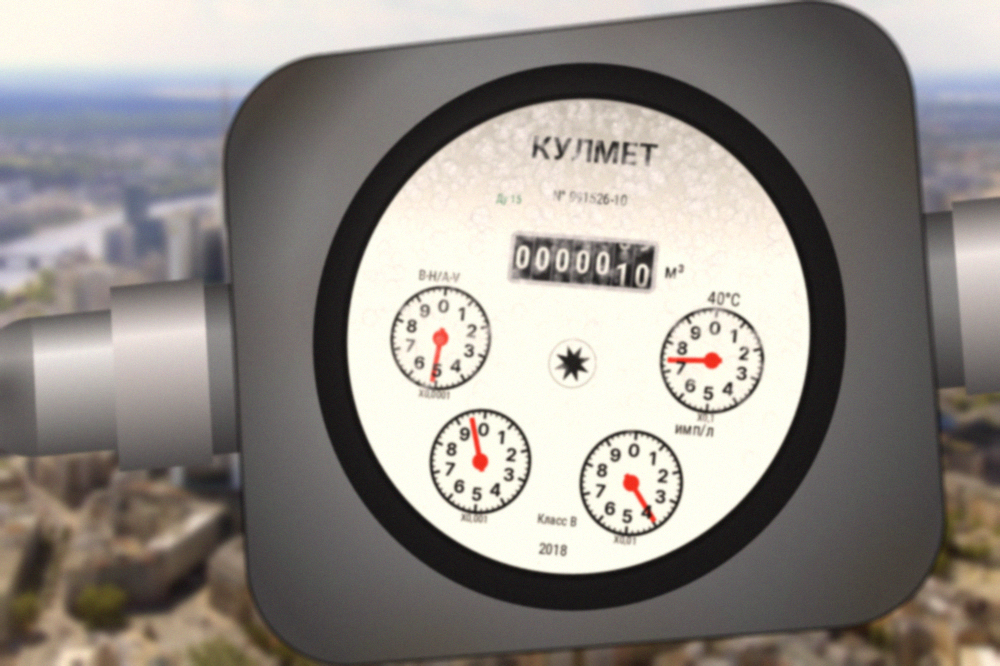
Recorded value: value=9.7395 unit=m³
